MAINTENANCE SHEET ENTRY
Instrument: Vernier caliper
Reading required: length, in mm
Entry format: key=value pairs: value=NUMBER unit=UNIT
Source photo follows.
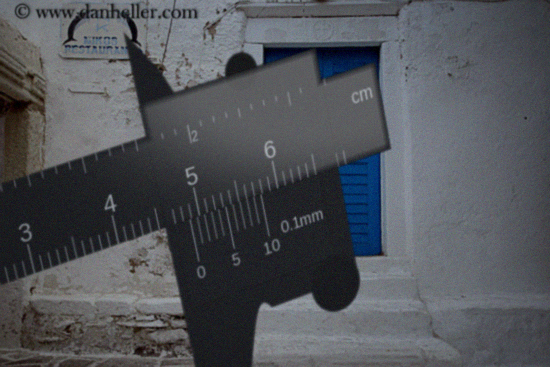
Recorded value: value=48.8 unit=mm
